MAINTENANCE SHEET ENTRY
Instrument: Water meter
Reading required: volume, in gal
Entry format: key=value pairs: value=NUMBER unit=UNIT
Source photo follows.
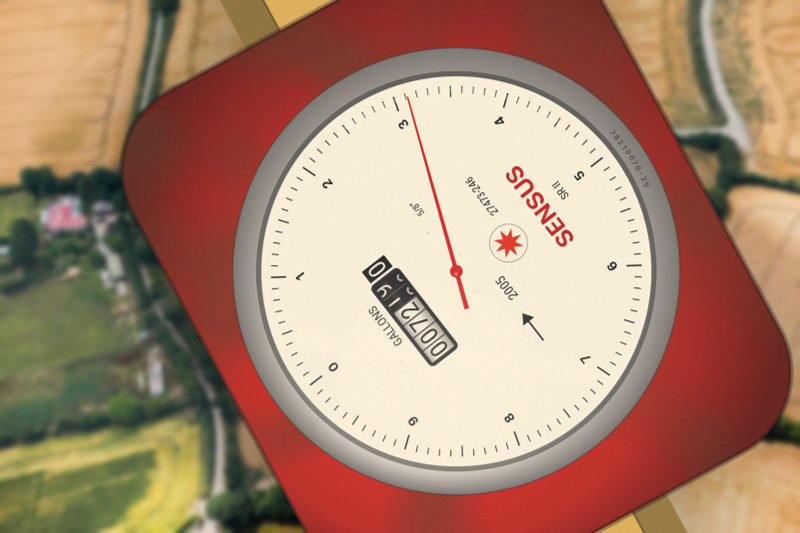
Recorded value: value=72193.1 unit=gal
